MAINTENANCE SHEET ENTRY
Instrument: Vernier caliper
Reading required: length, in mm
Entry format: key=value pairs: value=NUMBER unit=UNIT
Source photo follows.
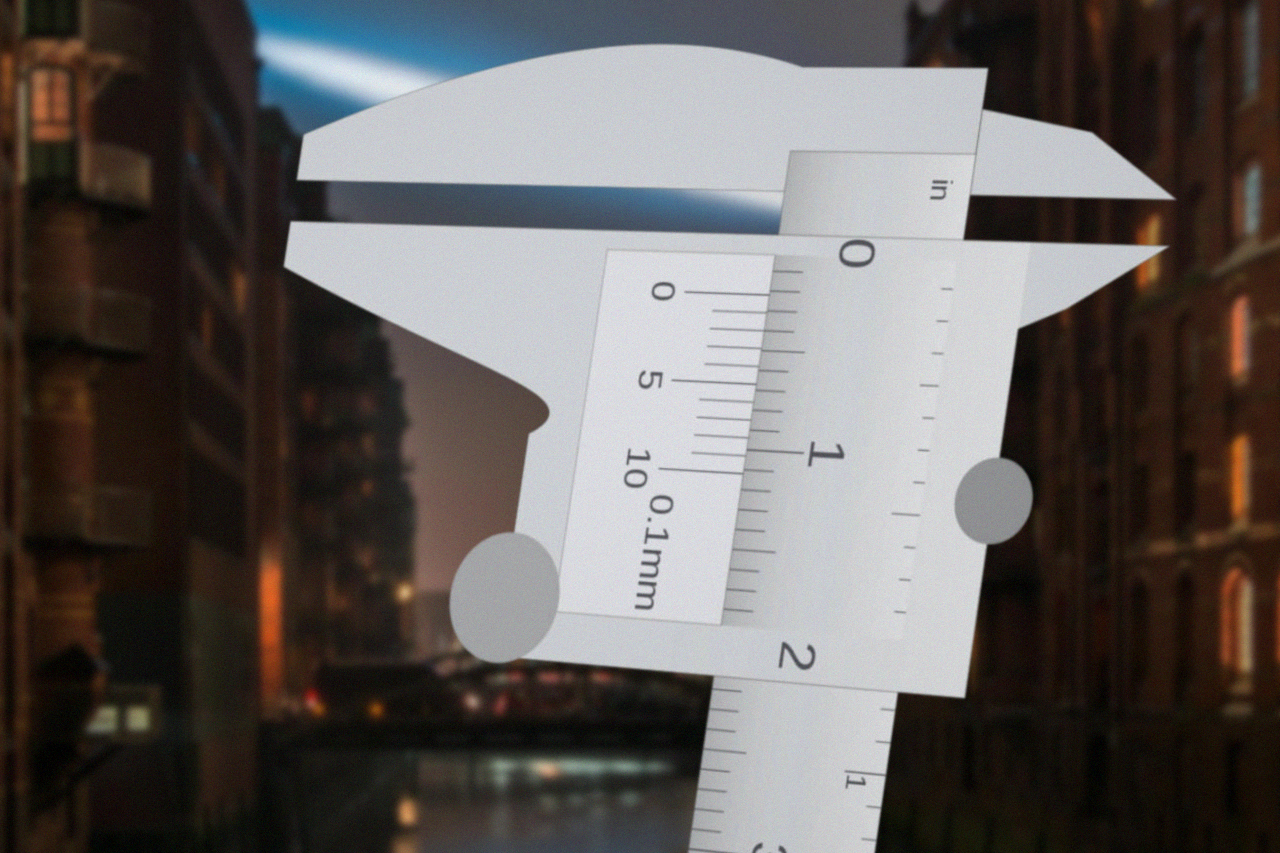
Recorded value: value=2.2 unit=mm
